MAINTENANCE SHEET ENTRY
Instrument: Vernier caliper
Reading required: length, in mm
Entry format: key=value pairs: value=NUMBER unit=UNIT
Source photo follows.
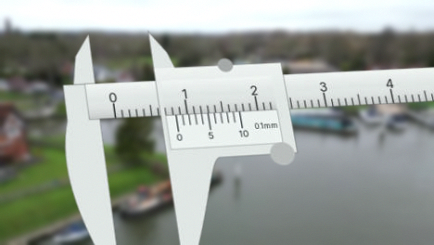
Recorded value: value=8.4 unit=mm
